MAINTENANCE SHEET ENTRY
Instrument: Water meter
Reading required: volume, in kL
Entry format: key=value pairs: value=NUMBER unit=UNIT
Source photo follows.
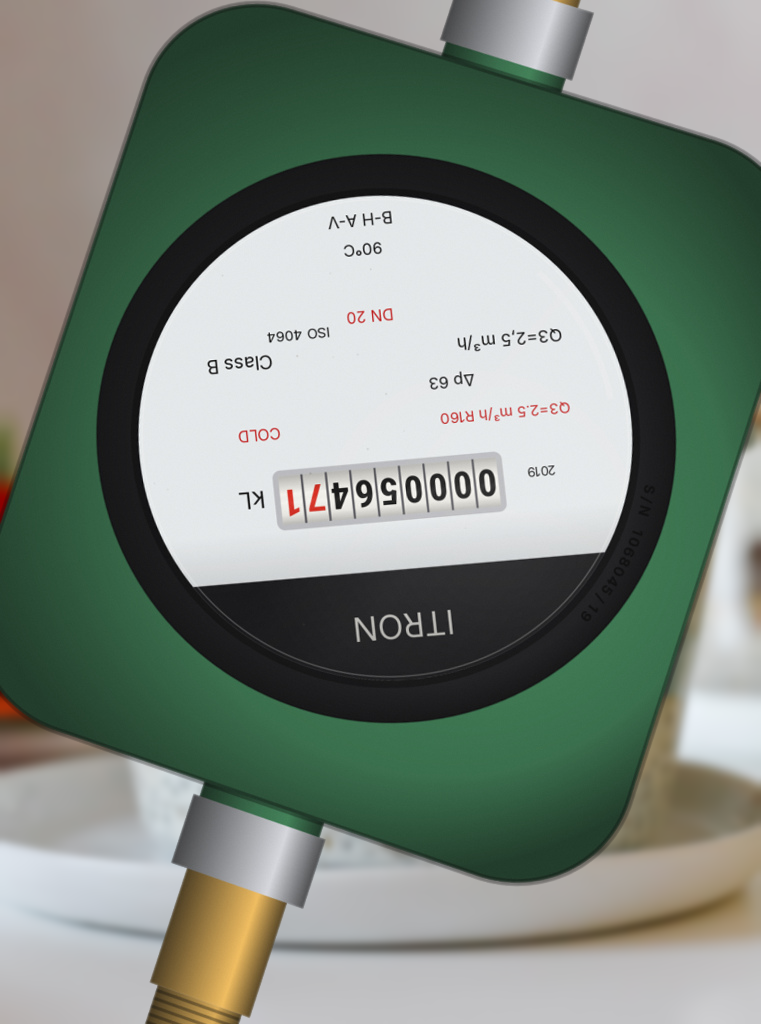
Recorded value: value=564.71 unit=kL
